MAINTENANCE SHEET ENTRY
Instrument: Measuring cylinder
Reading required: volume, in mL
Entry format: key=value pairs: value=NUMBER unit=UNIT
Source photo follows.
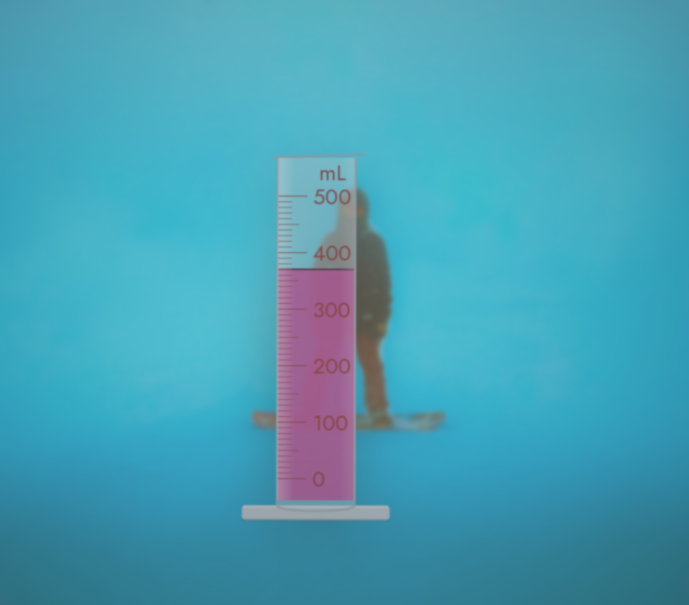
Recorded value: value=370 unit=mL
